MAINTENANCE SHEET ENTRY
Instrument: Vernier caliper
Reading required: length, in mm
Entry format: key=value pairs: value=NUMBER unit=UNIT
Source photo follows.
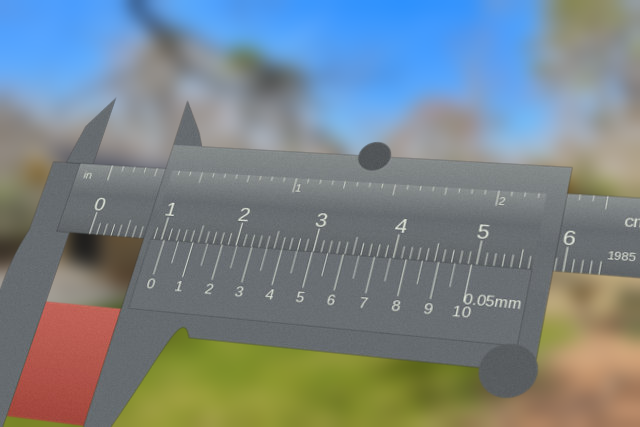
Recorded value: value=10.4 unit=mm
